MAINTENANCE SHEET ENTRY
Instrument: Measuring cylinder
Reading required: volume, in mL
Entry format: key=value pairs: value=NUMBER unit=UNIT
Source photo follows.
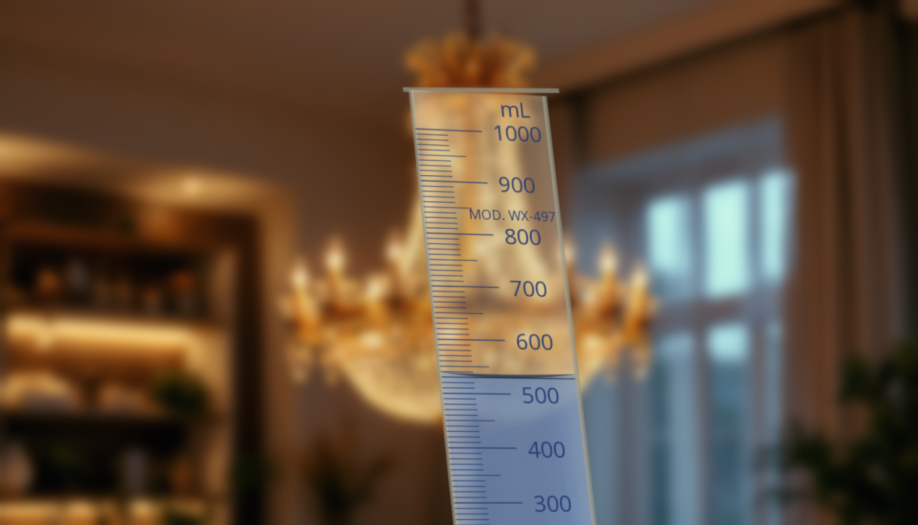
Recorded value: value=530 unit=mL
